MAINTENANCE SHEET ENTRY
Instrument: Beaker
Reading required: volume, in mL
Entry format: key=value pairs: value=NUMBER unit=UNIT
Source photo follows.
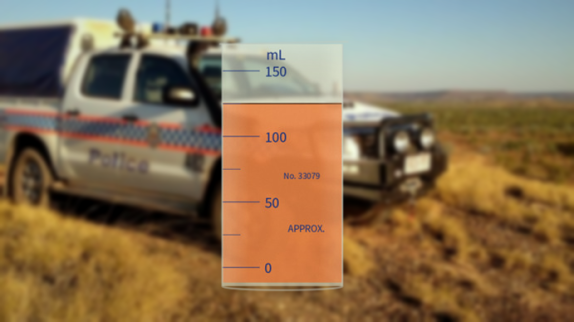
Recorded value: value=125 unit=mL
